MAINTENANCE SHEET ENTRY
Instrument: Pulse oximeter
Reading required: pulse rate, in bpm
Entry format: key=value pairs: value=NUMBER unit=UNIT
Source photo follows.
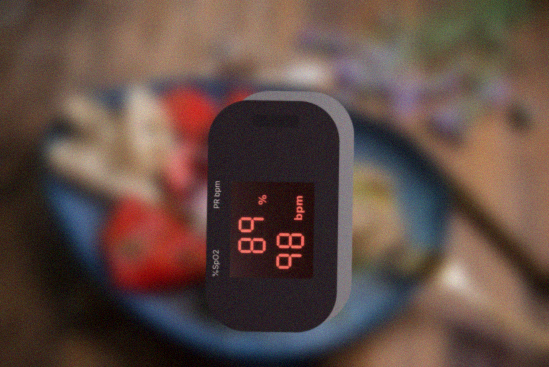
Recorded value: value=98 unit=bpm
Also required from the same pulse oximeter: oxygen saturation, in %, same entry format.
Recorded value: value=89 unit=%
